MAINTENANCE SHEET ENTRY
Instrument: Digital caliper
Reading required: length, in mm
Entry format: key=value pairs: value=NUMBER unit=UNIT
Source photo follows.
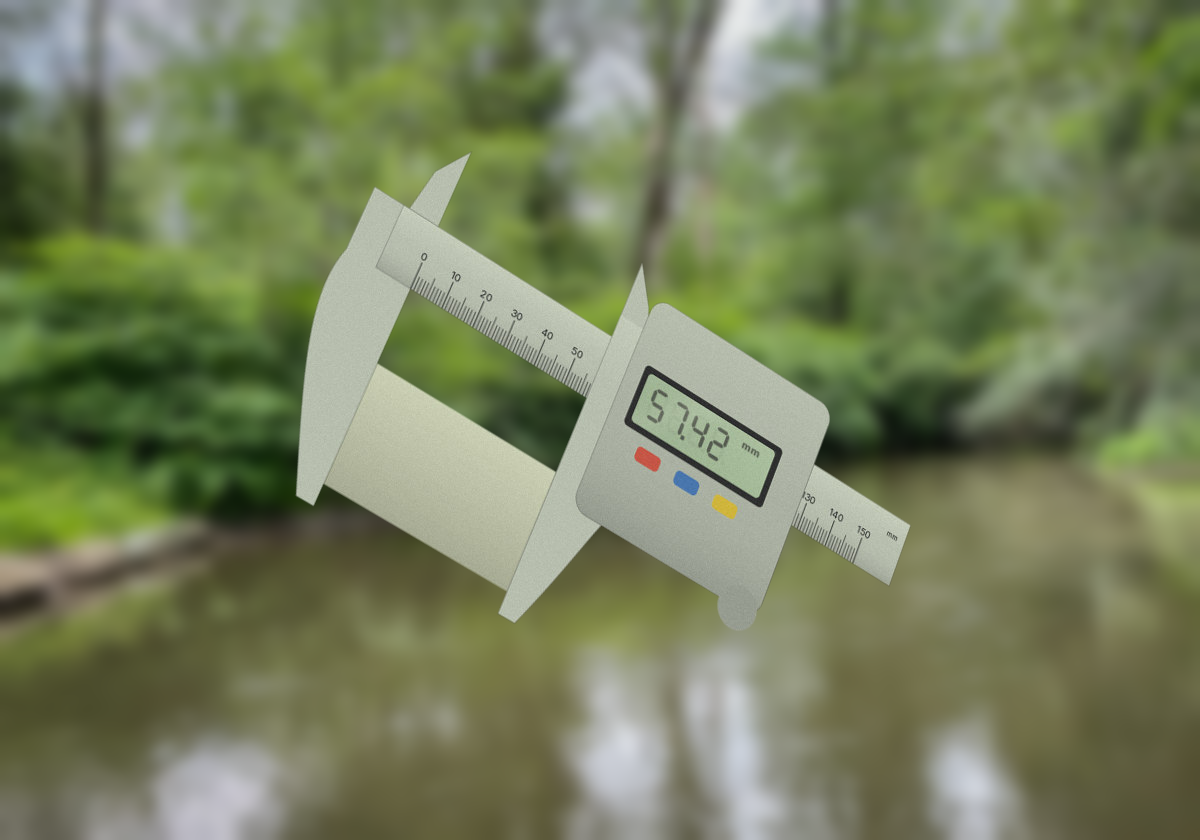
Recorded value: value=57.42 unit=mm
